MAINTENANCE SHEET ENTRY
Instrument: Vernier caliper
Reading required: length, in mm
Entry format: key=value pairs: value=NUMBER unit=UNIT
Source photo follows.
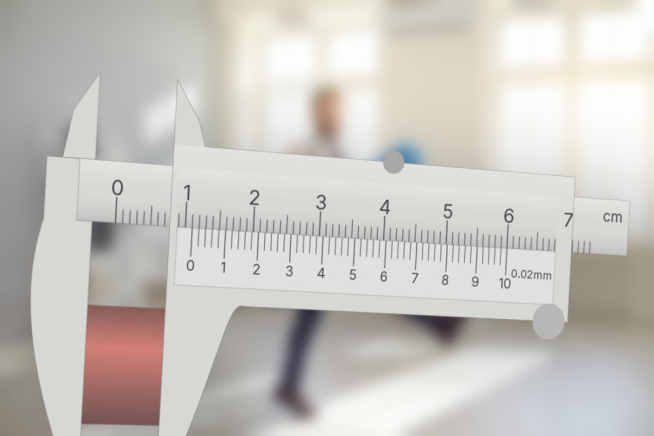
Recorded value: value=11.0 unit=mm
